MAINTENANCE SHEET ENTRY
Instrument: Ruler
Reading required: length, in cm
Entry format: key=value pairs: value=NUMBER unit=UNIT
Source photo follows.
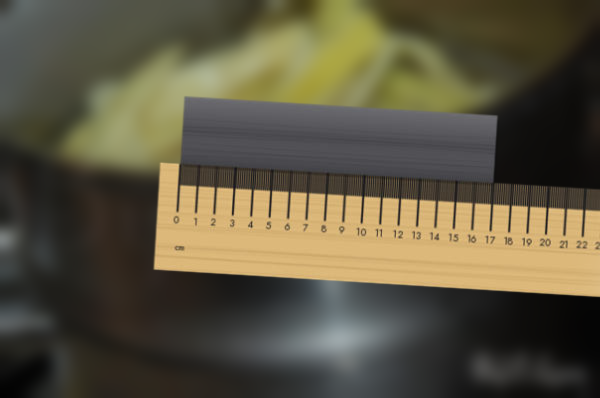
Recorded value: value=17 unit=cm
